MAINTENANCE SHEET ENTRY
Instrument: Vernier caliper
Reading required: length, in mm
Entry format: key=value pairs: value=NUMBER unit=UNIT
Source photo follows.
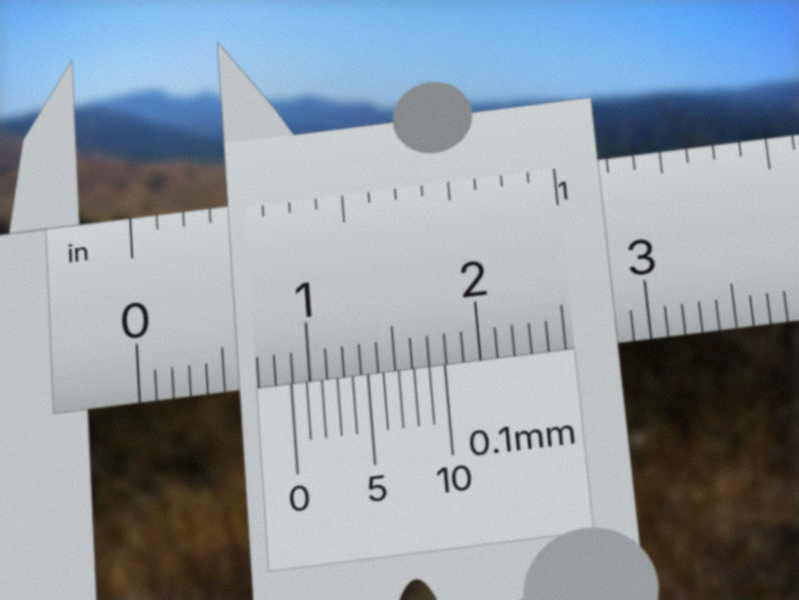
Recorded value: value=8.9 unit=mm
